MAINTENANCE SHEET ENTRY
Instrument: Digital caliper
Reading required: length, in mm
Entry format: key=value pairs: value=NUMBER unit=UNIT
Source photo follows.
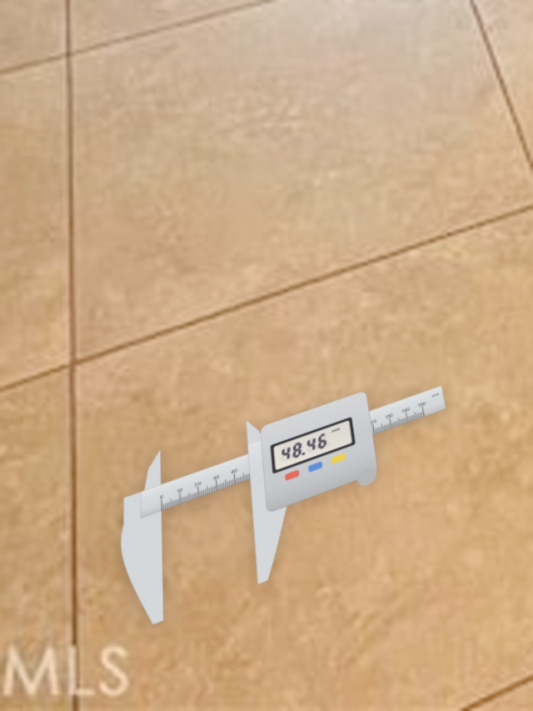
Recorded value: value=48.46 unit=mm
